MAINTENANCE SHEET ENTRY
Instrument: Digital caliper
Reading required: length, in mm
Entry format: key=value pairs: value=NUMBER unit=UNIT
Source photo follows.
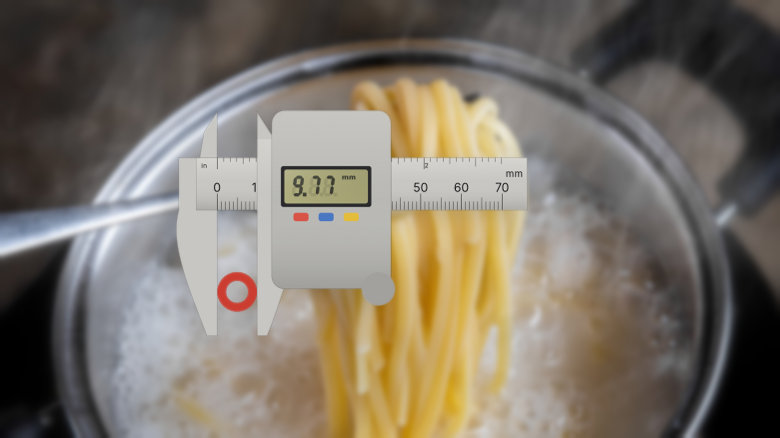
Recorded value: value=9.77 unit=mm
